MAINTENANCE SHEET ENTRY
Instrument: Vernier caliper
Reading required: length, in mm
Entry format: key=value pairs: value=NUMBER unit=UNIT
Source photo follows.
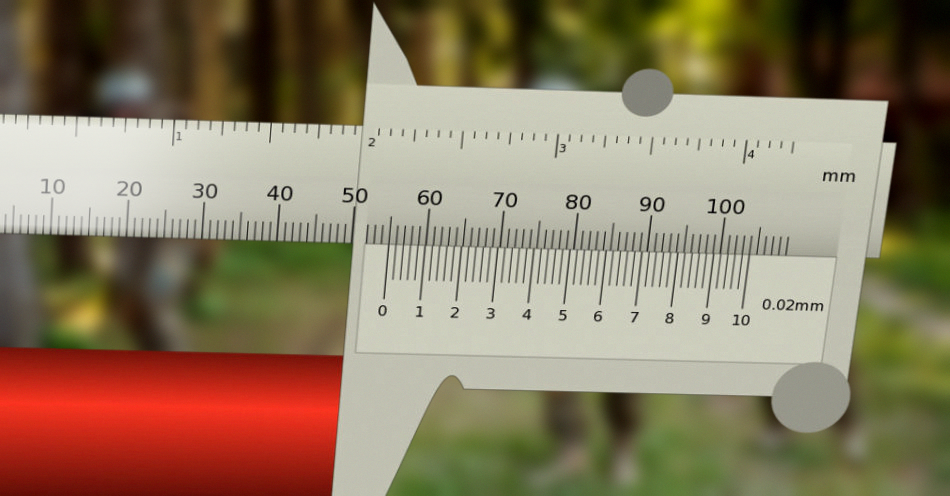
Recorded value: value=55.0 unit=mm
